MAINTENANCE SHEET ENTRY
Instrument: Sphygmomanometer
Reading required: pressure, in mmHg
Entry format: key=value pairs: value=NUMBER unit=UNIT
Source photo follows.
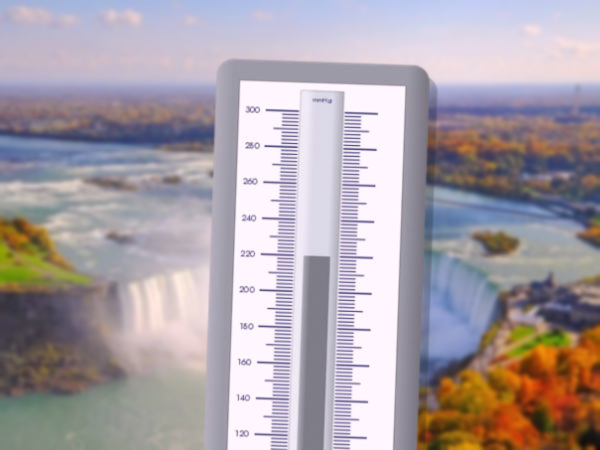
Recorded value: value=220 unit=mmHg
